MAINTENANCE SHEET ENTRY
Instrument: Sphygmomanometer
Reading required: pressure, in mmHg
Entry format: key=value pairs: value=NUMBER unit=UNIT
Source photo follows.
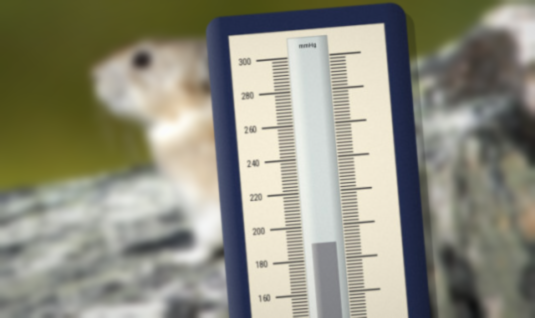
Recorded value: value=190 unit=mmHg
